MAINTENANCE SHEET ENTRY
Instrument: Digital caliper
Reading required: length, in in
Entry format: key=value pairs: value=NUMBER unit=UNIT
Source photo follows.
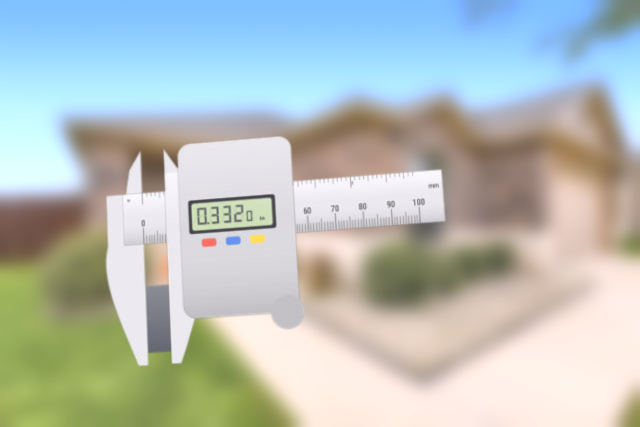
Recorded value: value=0.3320 unit=in
